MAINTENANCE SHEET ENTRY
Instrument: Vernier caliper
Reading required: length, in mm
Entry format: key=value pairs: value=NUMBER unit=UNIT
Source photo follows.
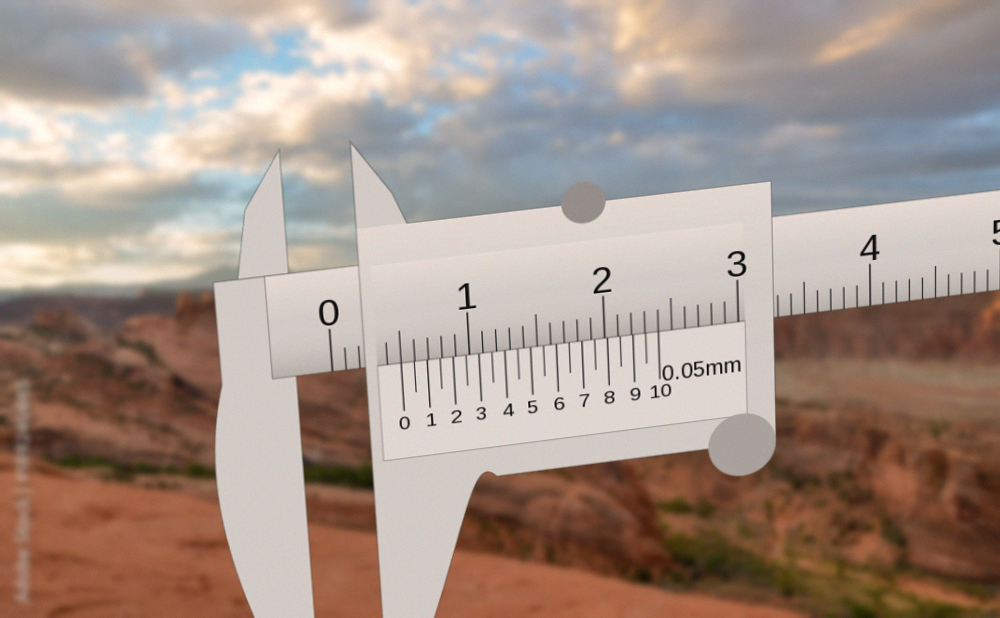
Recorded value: value=5.0 unit=mm
